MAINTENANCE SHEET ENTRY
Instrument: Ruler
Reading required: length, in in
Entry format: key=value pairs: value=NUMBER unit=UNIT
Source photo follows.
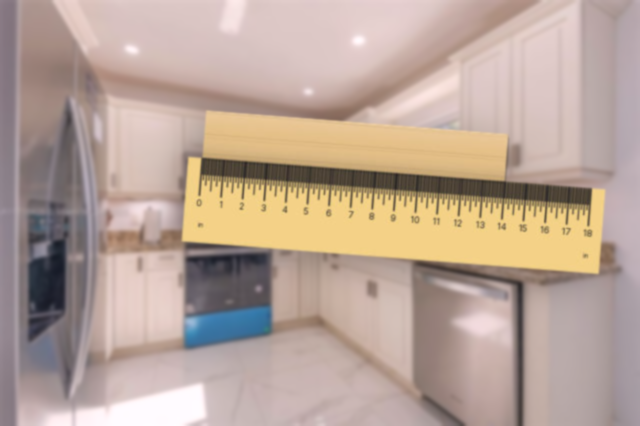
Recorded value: value=14 unit=in
